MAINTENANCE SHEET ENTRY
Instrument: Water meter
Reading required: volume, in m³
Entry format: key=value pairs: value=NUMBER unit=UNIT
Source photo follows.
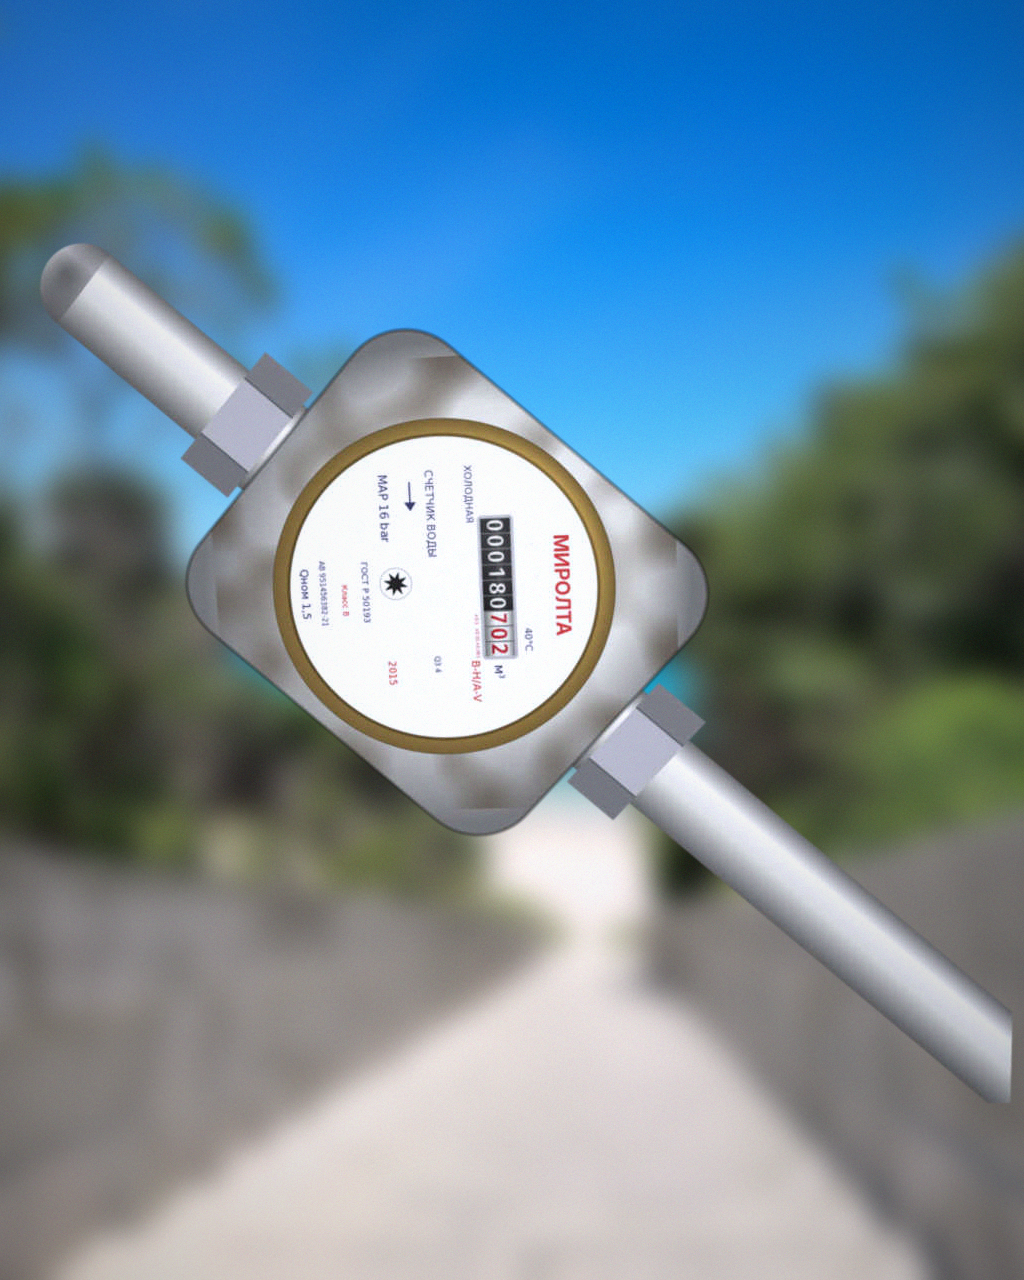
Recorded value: value=180.702 unit=m³
